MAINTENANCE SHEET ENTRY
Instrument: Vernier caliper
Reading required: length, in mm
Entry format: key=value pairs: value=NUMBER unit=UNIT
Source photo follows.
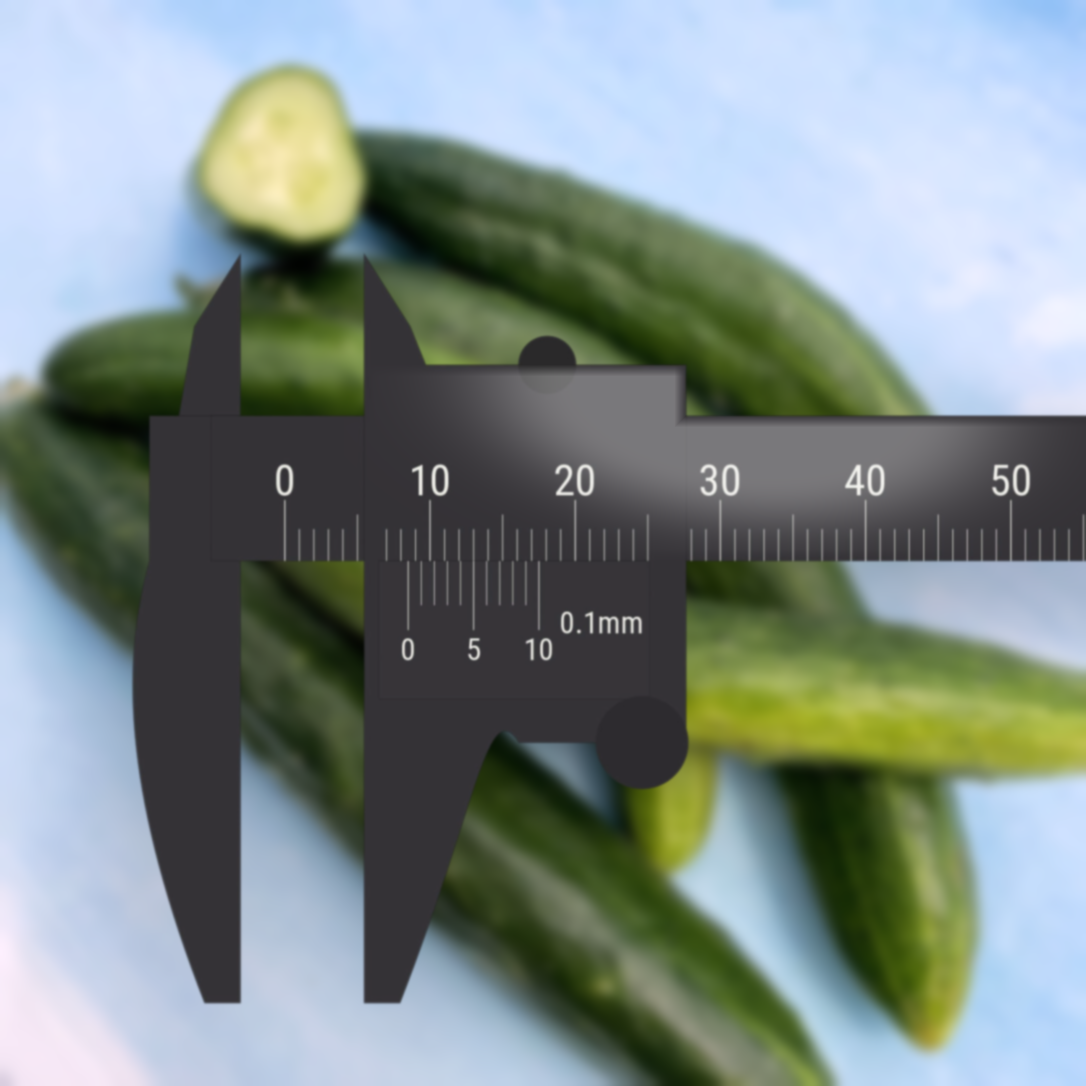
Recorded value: value=8.5 unit=mm
